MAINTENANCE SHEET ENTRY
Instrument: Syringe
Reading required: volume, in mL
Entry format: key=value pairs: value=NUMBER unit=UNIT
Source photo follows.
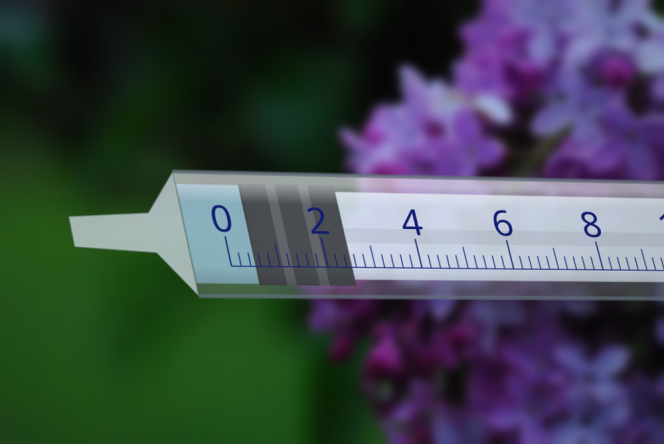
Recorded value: value=0.5 unit=mL
